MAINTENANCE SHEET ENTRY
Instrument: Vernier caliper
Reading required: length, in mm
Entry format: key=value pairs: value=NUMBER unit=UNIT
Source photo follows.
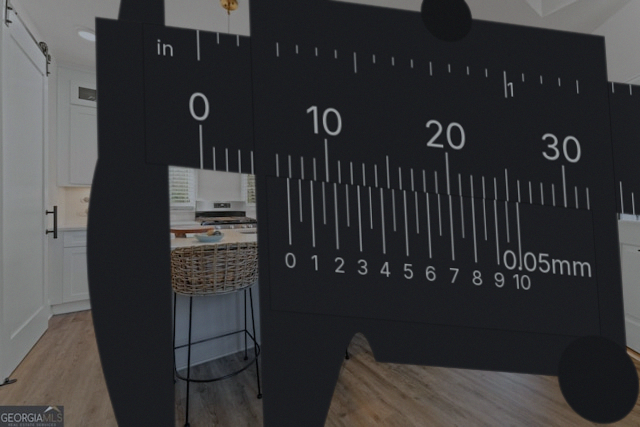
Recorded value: value=6.8 unit=mm
